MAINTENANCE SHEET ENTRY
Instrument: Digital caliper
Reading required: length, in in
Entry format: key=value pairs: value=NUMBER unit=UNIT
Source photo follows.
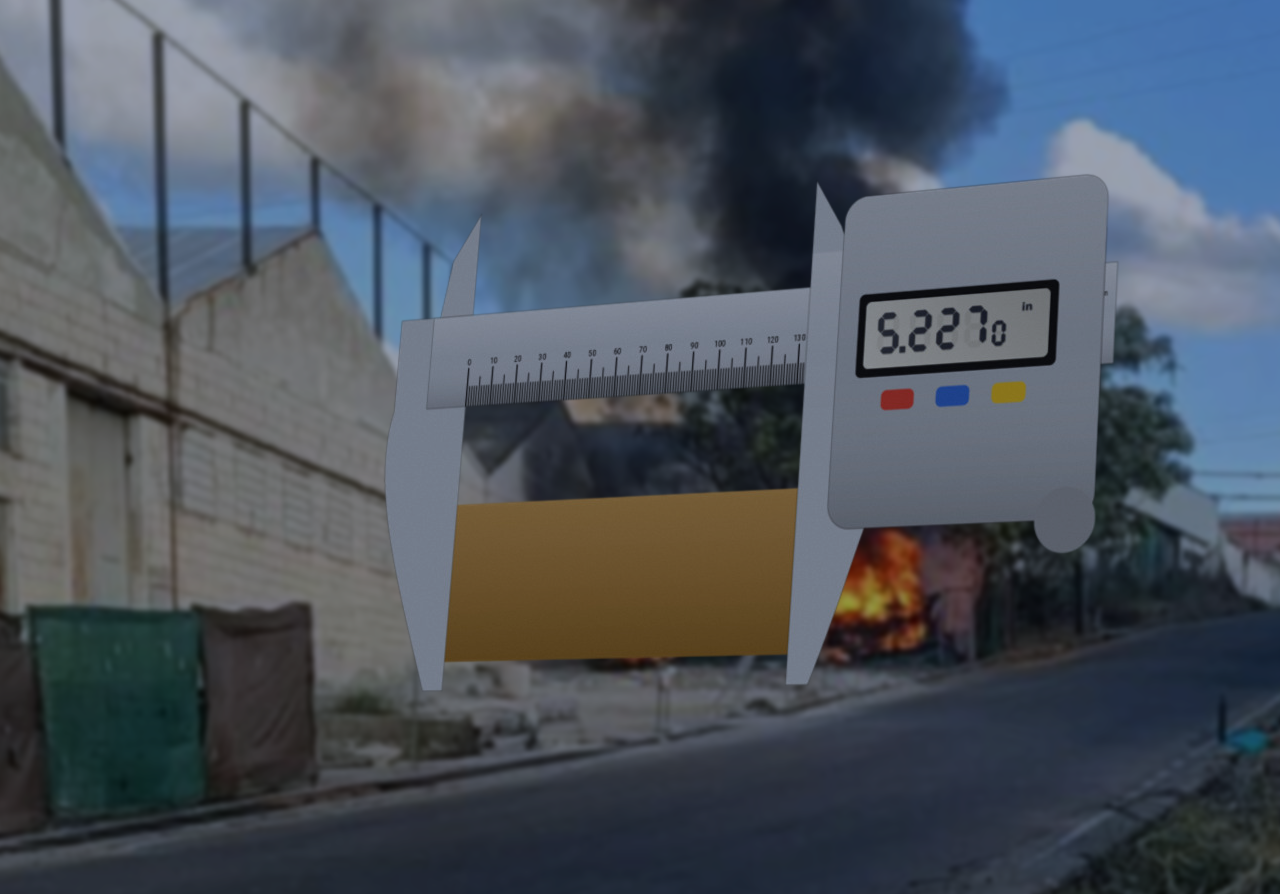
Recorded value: value=5.2270 unit=in
